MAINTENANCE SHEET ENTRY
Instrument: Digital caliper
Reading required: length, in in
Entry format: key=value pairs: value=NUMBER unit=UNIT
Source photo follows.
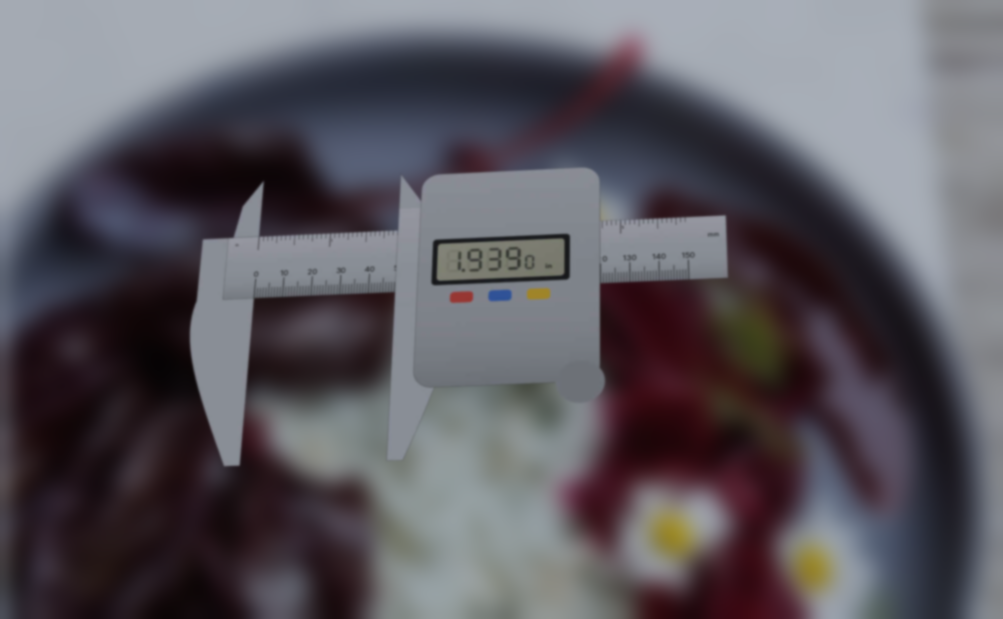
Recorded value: value=1.9390 unit=in
